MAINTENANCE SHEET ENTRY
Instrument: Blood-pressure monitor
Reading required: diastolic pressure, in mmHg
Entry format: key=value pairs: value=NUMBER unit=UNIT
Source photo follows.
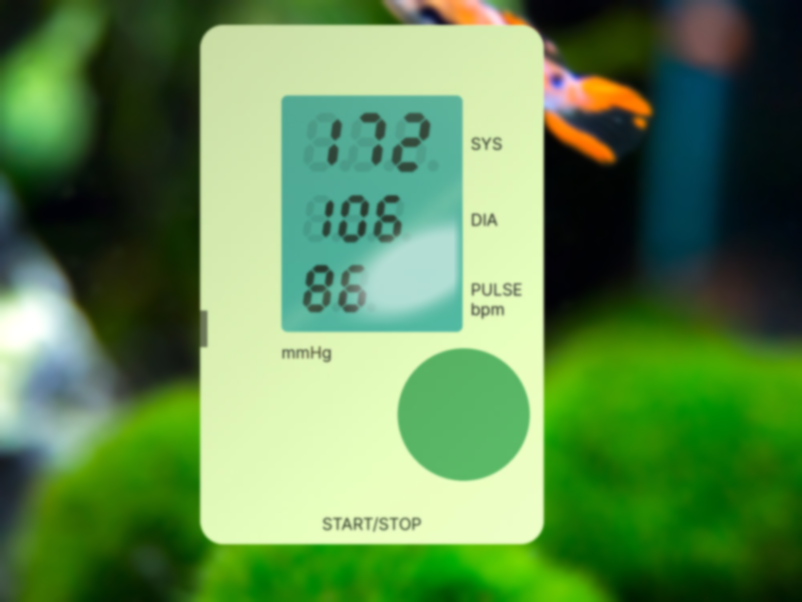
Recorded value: value=106 unit=mmHg
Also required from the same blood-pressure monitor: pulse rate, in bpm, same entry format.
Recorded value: value=86 unit=bpm
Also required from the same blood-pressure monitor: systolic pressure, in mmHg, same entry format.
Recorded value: value=172 unit=mmHg
